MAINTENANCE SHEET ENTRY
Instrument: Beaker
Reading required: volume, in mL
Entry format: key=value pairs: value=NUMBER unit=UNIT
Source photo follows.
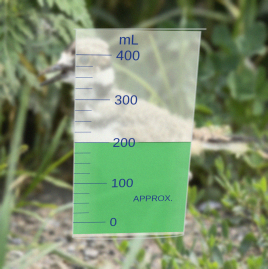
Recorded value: value=200 unit=mL
